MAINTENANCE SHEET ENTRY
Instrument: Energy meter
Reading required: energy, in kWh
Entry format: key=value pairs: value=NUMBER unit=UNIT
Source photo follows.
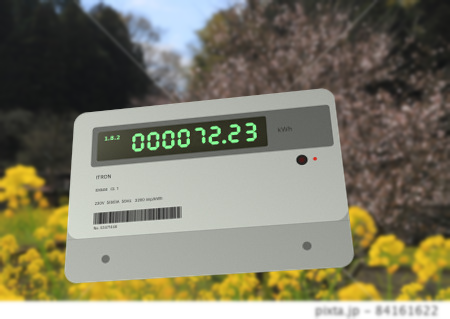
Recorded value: value=72.23 unit=kWh
